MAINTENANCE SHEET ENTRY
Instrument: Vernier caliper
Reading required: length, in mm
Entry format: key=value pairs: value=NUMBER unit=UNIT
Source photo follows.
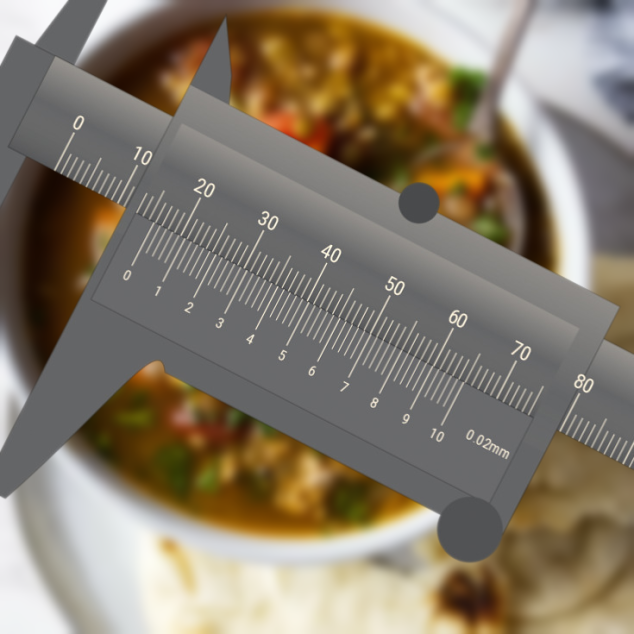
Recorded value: value=15.8 unit=mm
